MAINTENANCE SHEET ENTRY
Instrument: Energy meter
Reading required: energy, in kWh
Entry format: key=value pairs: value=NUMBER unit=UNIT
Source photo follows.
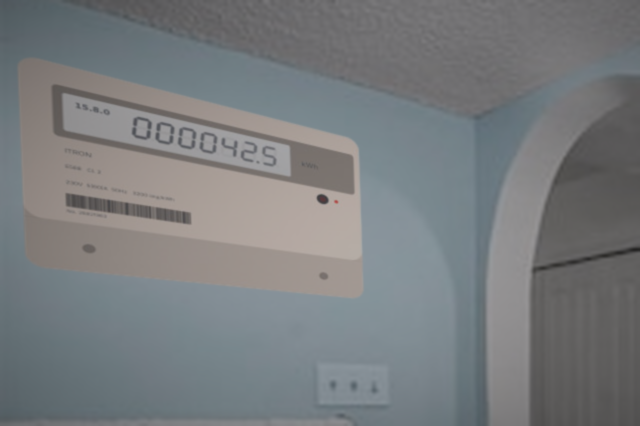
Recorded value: value=42.5 unit=kWh
